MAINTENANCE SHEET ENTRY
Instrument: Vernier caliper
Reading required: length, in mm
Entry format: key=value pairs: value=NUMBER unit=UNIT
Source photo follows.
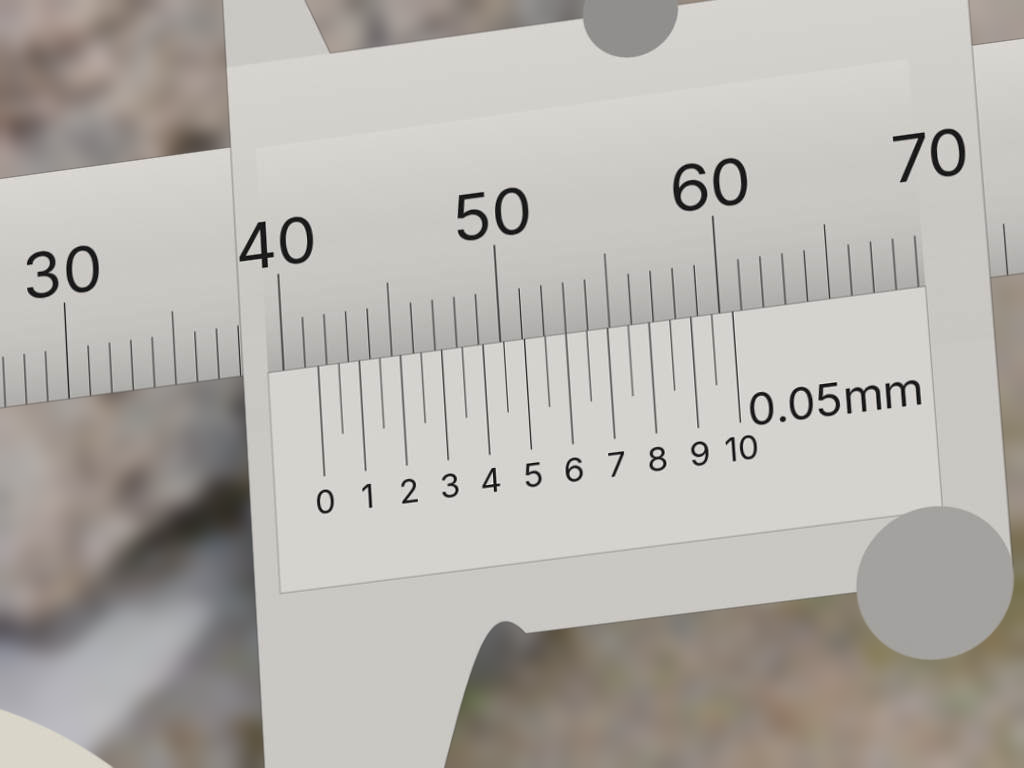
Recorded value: value=41.6 unit=mm
